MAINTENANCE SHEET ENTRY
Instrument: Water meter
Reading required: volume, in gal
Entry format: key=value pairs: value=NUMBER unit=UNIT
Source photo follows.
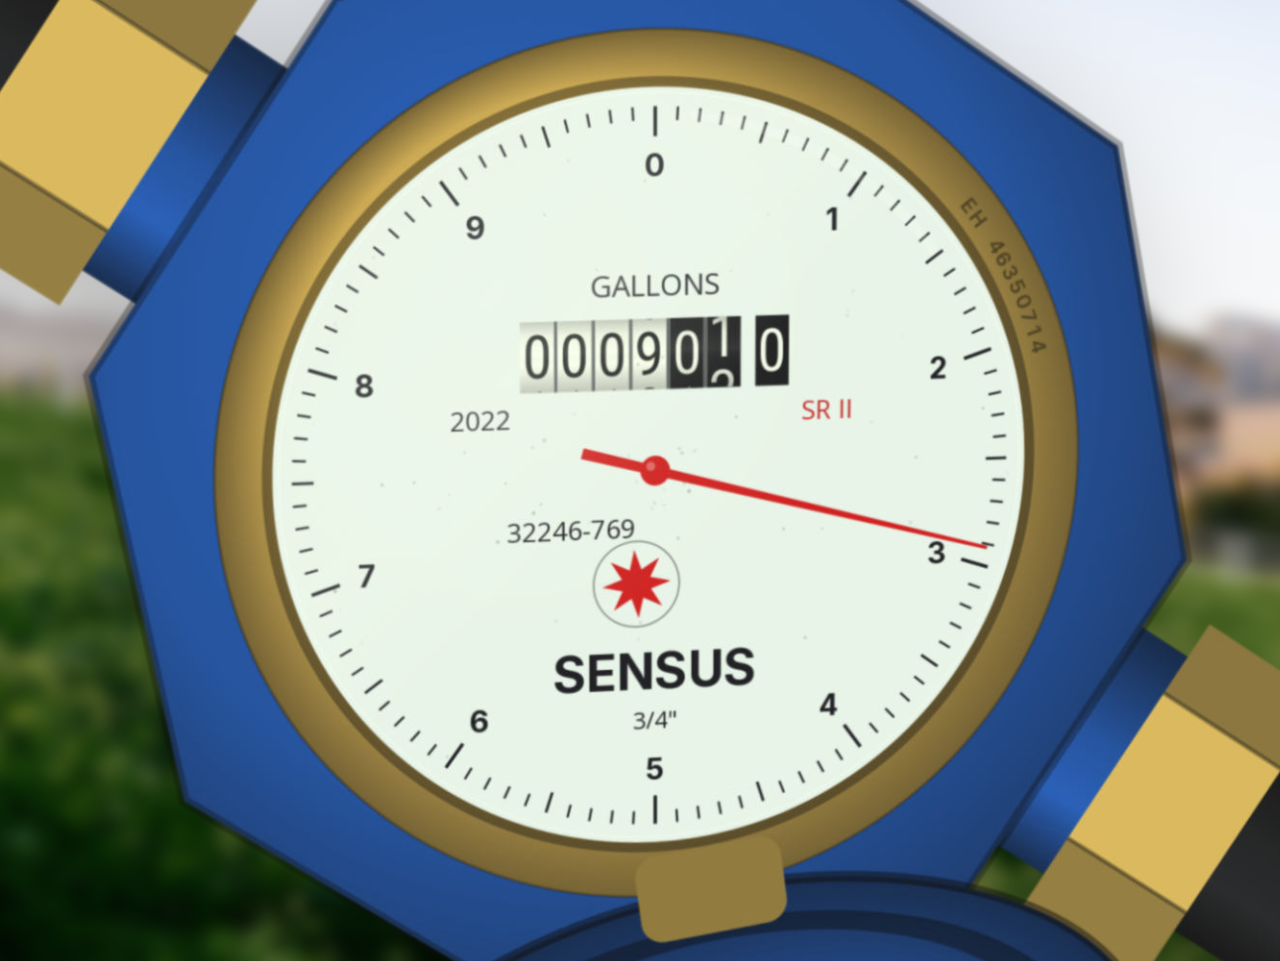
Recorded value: value=9012.9 unit=gal
